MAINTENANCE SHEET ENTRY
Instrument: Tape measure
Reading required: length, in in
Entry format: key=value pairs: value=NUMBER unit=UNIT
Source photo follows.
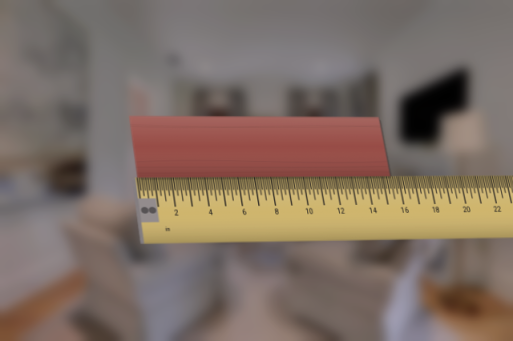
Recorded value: value=15.5 unit=in
